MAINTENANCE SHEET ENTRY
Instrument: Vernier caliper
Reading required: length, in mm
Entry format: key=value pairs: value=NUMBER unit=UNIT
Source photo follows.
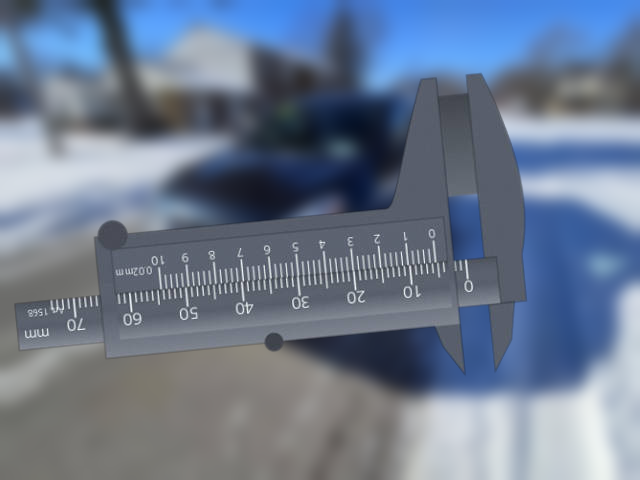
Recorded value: value=5.4 unit=mm
